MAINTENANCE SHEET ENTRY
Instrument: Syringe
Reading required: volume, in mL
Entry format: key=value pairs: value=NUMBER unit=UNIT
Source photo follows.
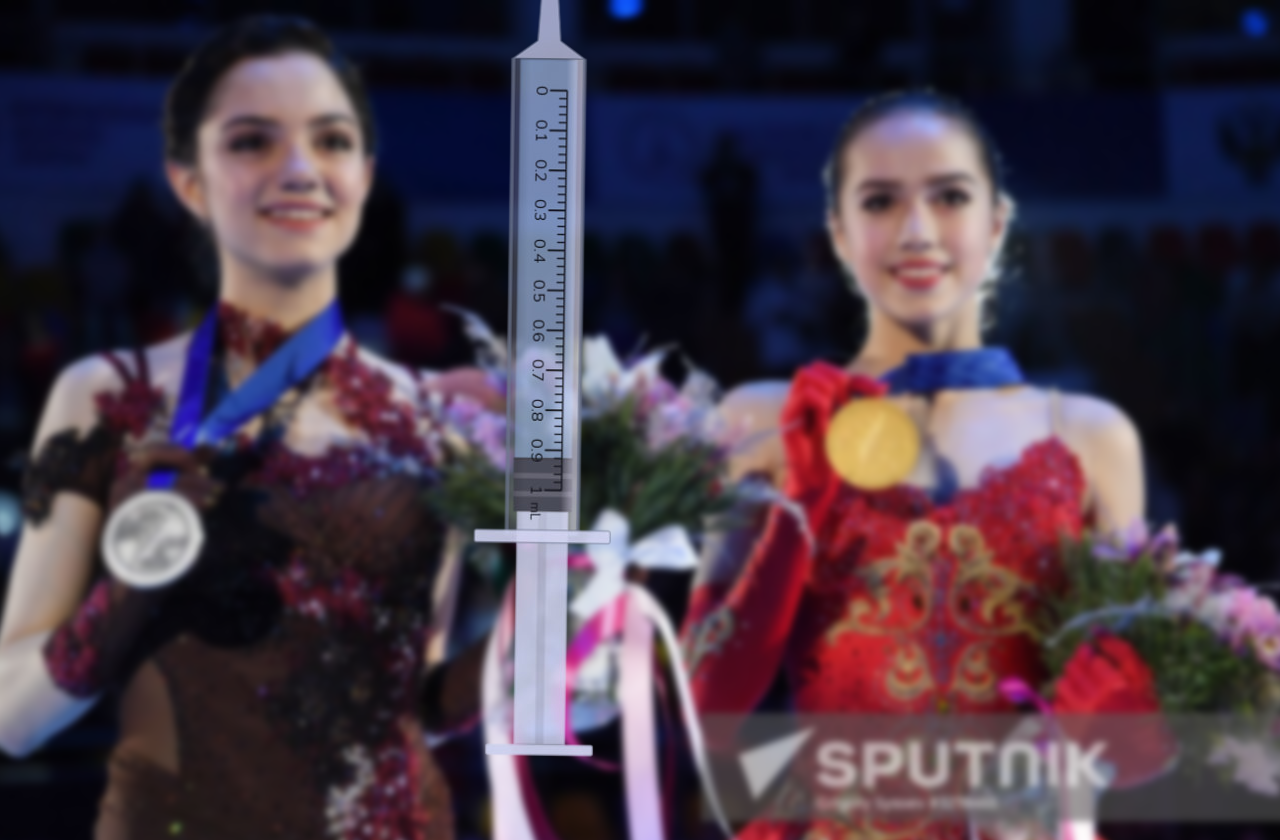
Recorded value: value=0.92 unit=mL
